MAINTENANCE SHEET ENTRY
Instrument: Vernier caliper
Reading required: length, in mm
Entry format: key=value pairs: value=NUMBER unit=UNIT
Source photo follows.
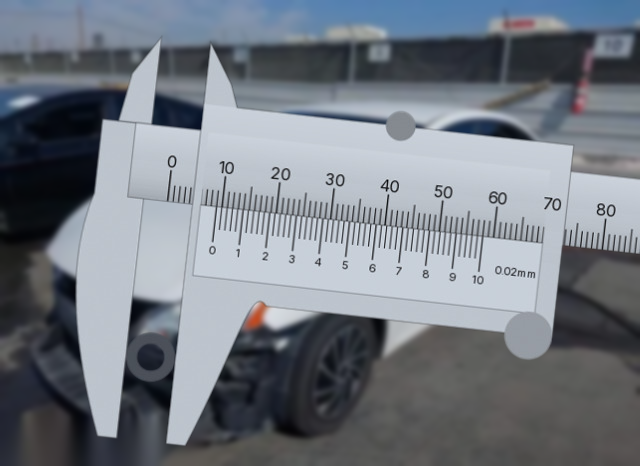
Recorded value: value=9.0 unit=mm
